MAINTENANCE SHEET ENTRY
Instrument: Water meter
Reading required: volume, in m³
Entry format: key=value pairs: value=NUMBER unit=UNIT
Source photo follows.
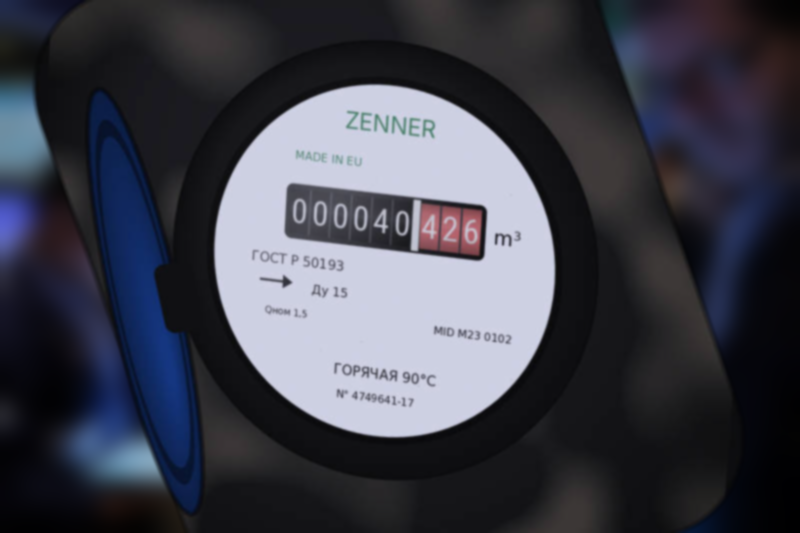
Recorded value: value=40.426 unit=m³
